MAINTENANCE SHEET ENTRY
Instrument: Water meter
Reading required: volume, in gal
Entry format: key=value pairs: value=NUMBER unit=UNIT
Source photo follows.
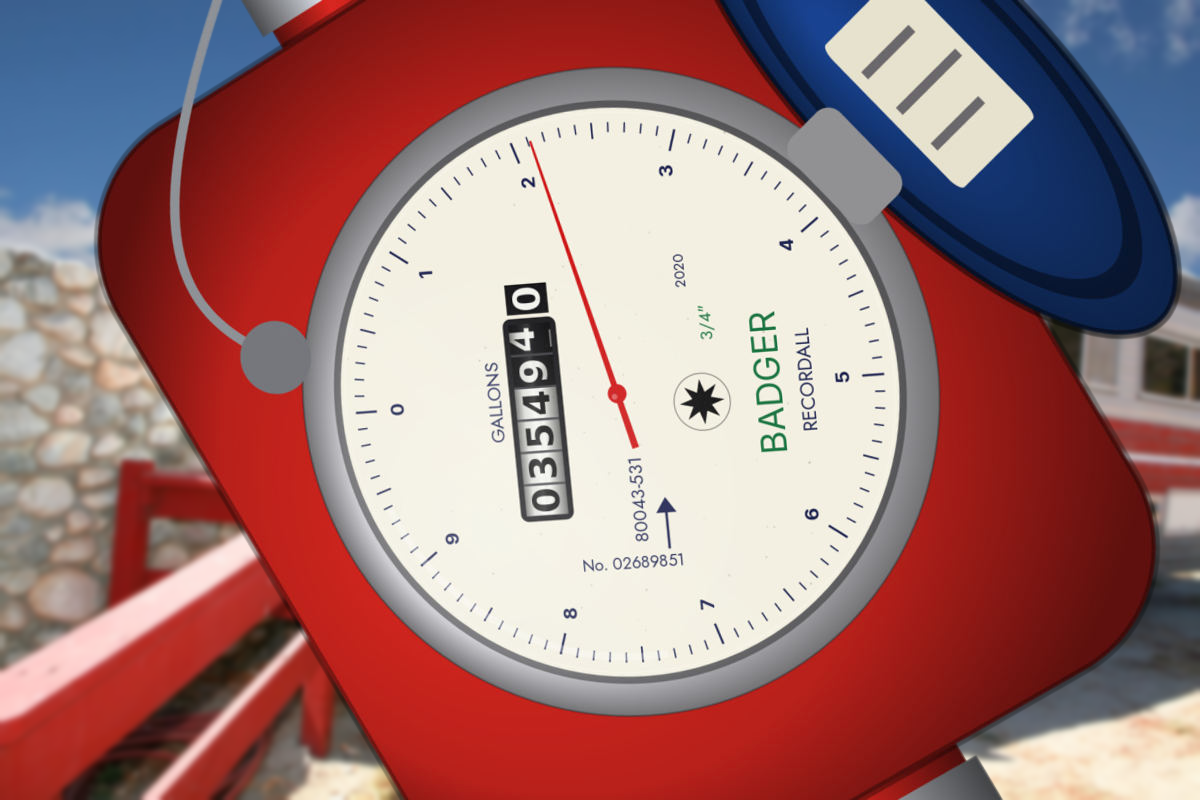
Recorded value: value=354942.1 unit=gal
